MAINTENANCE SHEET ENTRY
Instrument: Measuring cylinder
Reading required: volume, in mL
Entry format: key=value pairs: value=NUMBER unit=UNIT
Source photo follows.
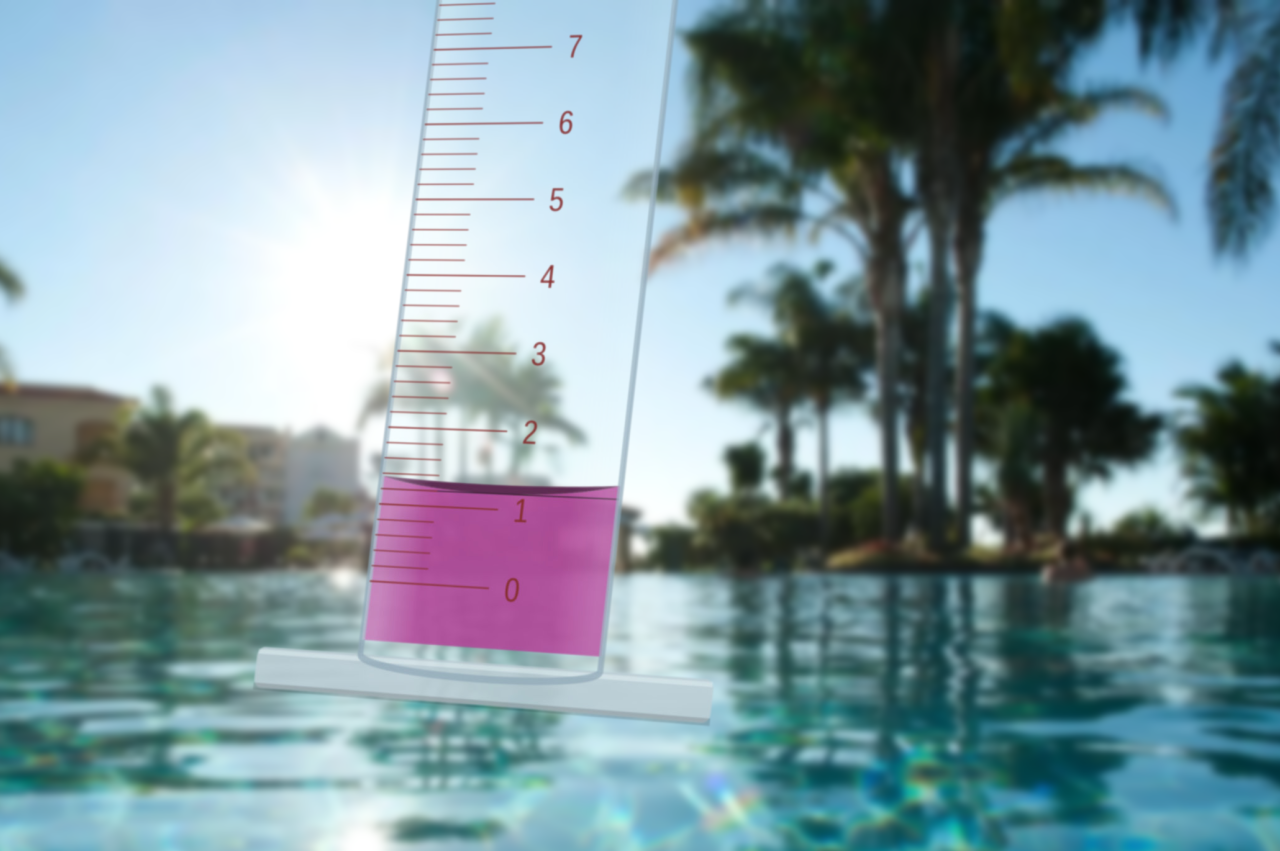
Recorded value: value=1.2 unit=mL
